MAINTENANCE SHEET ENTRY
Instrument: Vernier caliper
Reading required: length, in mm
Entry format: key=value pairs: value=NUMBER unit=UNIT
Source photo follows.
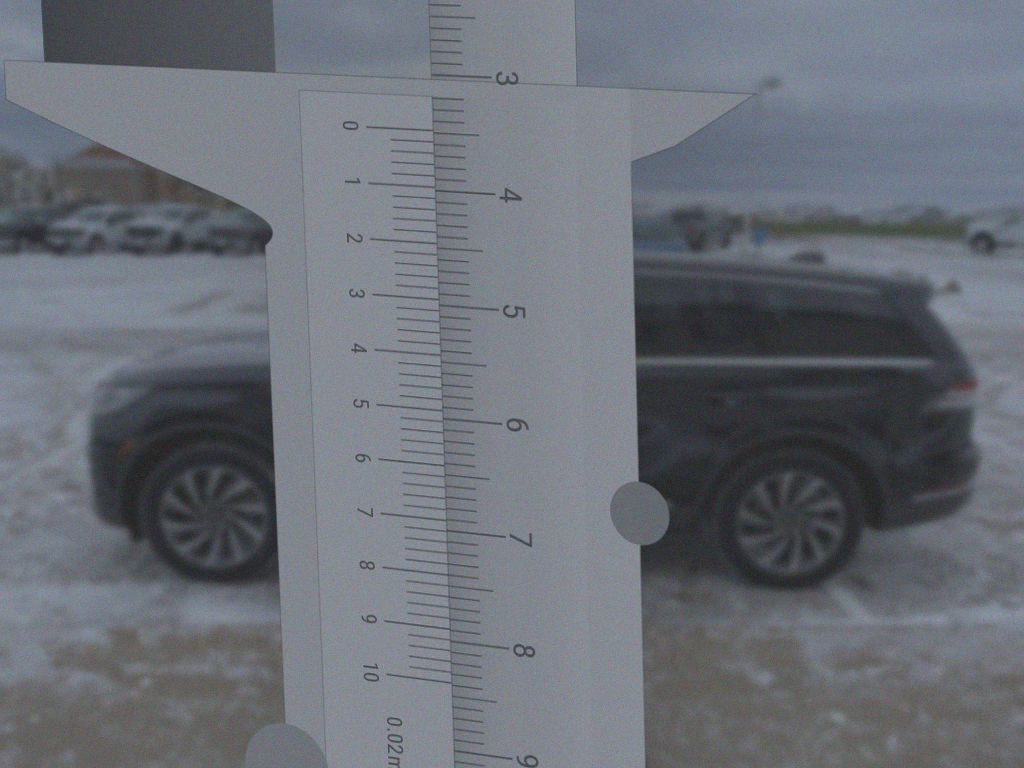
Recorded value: value=34.8 unit=mm
